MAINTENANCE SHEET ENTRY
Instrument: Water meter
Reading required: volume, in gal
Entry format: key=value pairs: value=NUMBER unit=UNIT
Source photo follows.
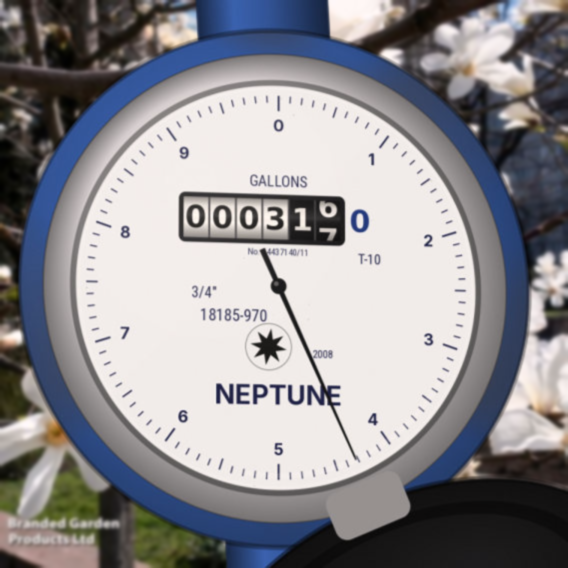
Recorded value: value=3164.3 unit=gal
